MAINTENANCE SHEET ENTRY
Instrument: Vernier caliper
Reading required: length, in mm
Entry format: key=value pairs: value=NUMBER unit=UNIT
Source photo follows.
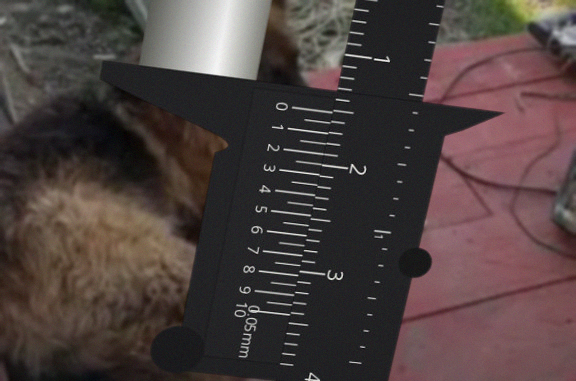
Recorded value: value=15.2 unit=mm
